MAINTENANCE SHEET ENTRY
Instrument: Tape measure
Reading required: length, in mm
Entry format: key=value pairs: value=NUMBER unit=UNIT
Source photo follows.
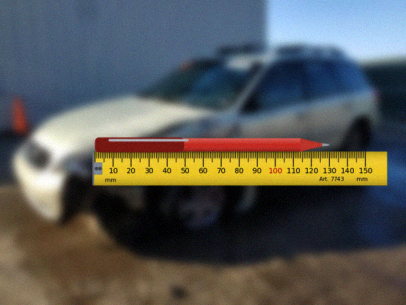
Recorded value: value=130 unit=mm
